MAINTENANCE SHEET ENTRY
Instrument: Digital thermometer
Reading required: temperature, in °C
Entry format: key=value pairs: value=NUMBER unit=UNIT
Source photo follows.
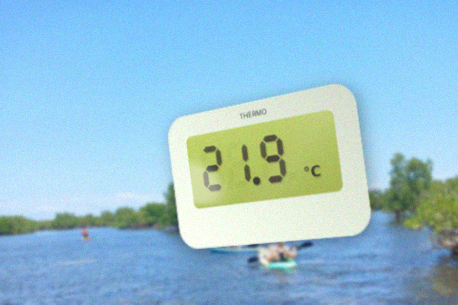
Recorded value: value=21.9 unit=°C
